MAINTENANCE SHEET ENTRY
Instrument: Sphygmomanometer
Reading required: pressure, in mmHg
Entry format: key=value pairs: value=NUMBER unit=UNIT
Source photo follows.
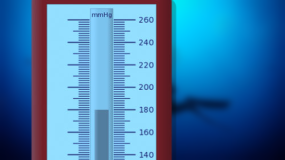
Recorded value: value=180 unit=mmHg
